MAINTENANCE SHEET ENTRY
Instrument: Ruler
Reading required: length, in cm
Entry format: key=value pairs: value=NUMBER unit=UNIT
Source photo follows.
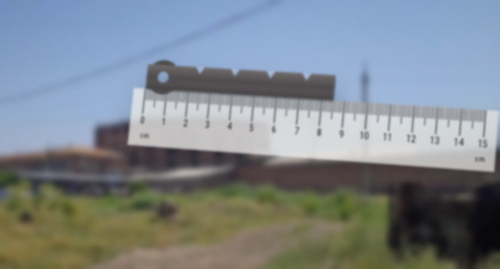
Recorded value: value=8.5 unit=cm
